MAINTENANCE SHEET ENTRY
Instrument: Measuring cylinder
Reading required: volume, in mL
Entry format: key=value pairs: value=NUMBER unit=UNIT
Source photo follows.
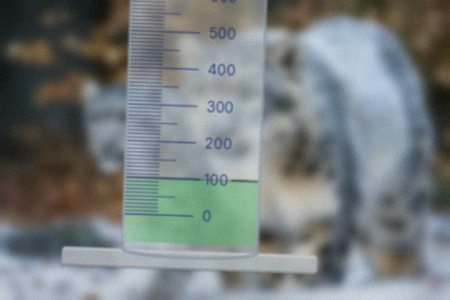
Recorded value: value=100 unit=mL
